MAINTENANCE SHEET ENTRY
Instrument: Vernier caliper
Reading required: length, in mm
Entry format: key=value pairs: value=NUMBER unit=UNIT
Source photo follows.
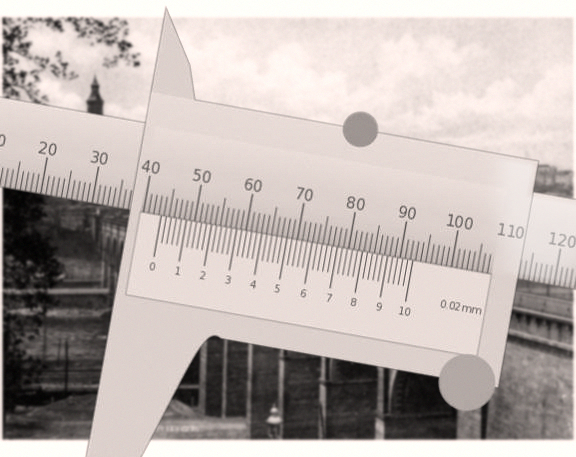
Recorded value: value=43.5 unit=mm
